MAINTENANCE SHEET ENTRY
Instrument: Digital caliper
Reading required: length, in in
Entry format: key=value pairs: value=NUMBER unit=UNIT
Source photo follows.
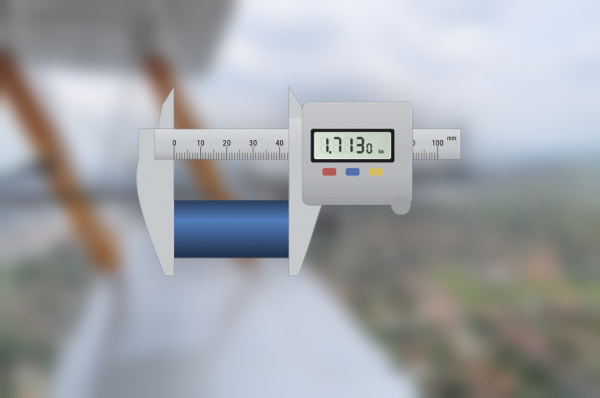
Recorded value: value=1.7130 unit=in
